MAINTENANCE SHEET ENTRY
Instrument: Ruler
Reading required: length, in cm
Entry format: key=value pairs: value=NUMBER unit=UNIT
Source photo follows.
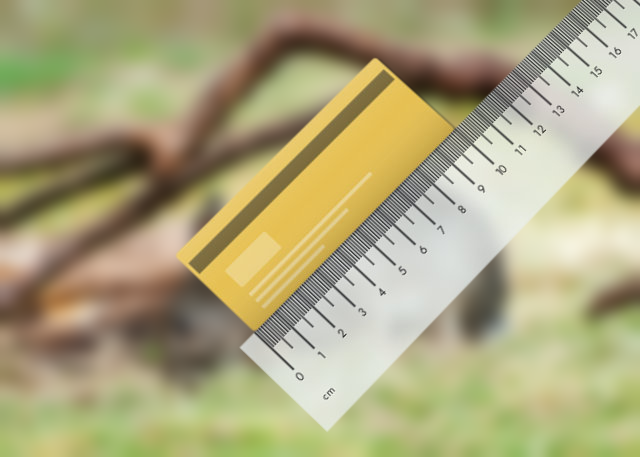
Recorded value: value=10 unit=cm
